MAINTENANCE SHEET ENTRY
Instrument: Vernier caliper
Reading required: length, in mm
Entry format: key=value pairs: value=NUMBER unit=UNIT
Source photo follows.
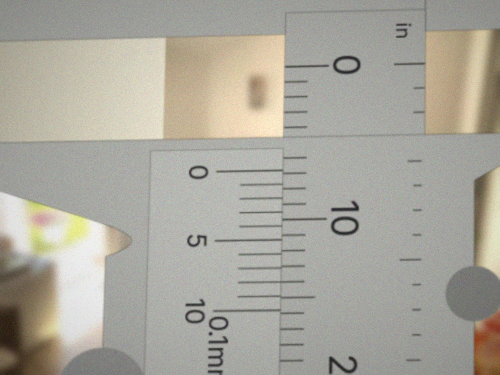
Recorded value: value=6.8 unit=mm
